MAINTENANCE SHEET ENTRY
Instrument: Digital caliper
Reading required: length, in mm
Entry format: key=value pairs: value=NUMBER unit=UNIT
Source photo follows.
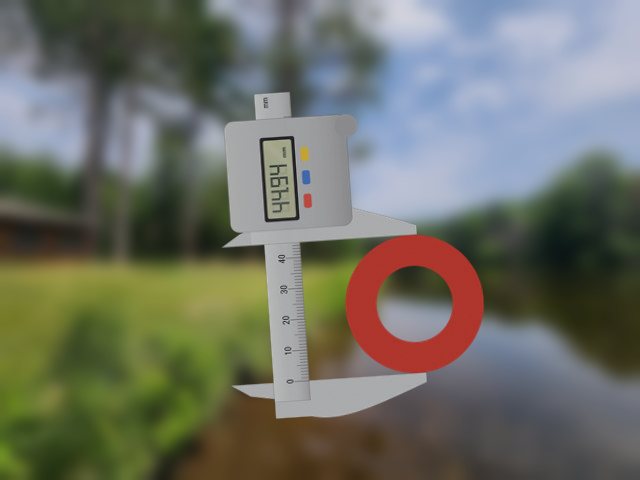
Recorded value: value=44.94 unit=mm
